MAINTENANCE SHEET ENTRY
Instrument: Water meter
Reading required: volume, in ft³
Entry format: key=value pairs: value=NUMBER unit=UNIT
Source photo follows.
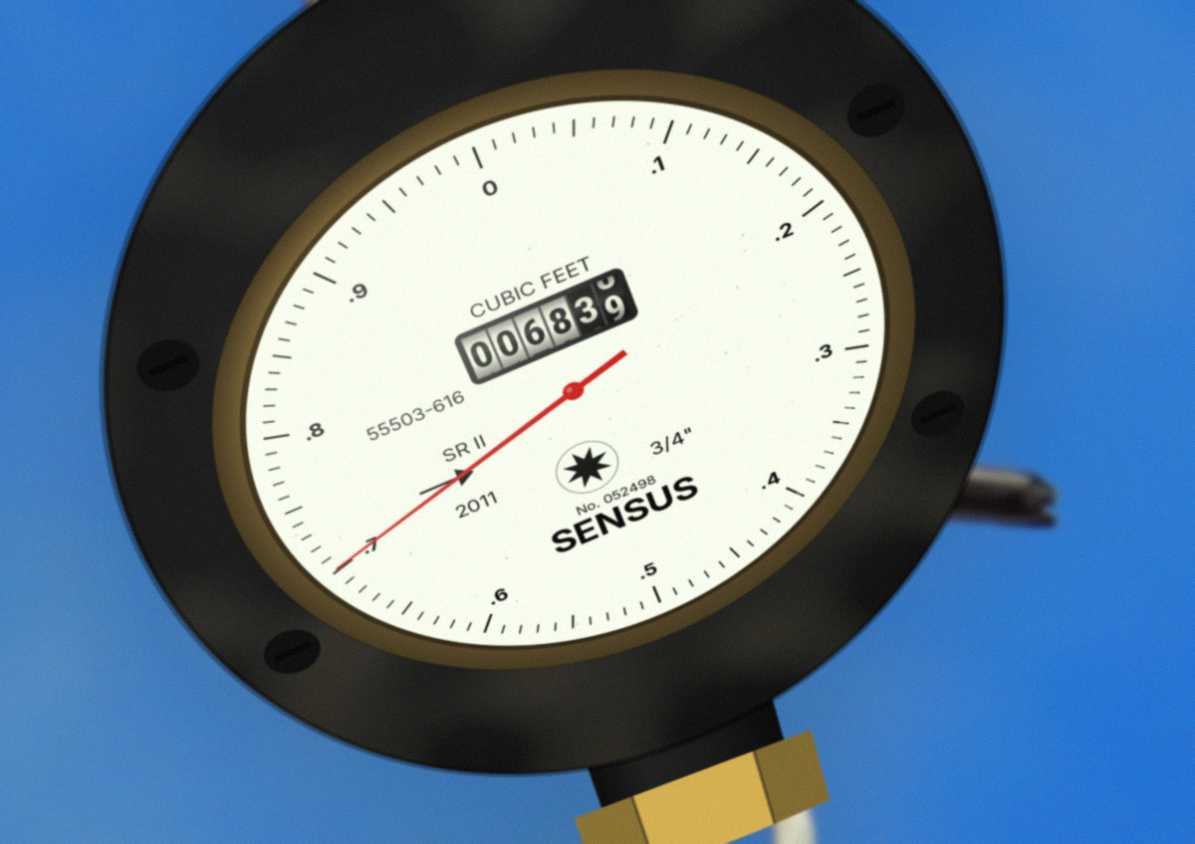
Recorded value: value=6838.70 unit=ft³
